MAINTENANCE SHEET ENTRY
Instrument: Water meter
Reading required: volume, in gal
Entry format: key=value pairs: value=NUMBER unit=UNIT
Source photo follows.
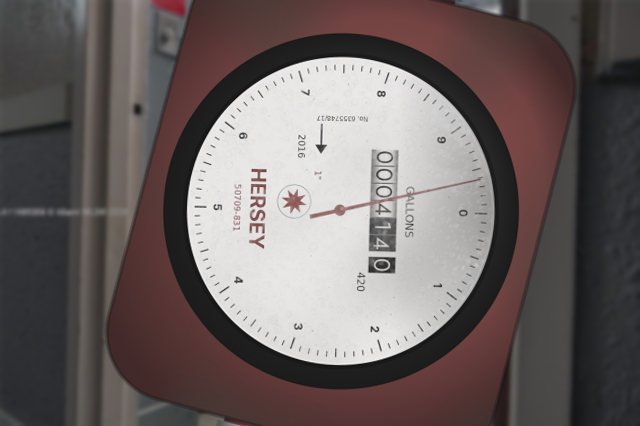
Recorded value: value=4139.6 unit=gal
